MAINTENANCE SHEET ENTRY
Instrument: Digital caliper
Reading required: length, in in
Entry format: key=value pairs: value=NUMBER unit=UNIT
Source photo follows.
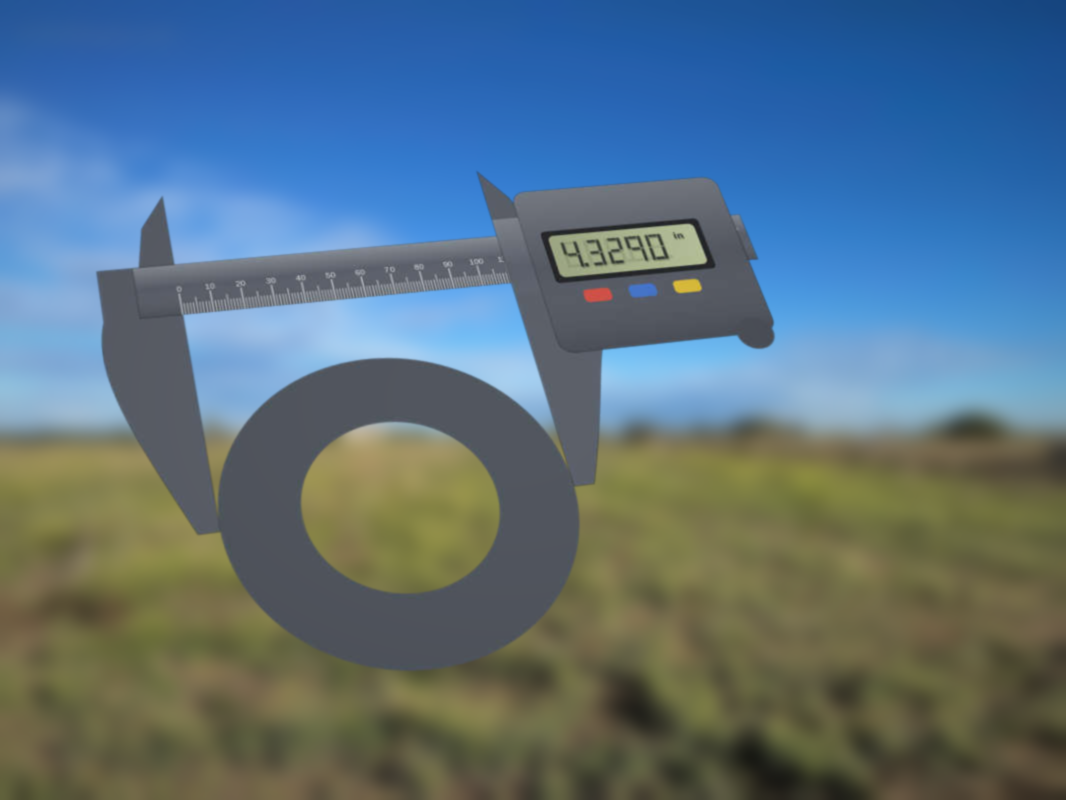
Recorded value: value=4.3290 unit=in
